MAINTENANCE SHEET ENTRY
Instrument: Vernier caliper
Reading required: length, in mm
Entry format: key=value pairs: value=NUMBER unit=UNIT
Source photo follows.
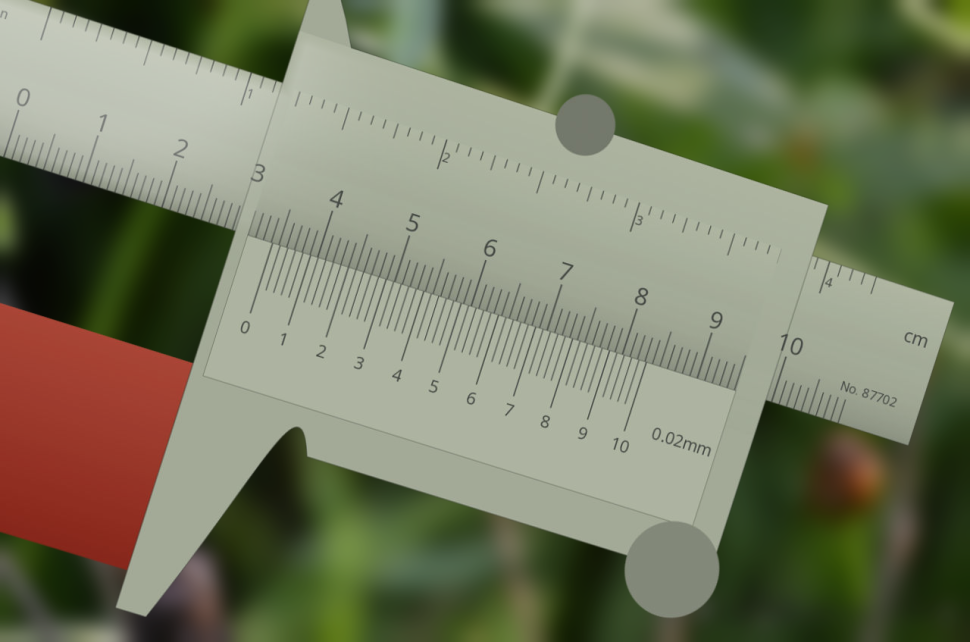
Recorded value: value=34.2 unit=mm
